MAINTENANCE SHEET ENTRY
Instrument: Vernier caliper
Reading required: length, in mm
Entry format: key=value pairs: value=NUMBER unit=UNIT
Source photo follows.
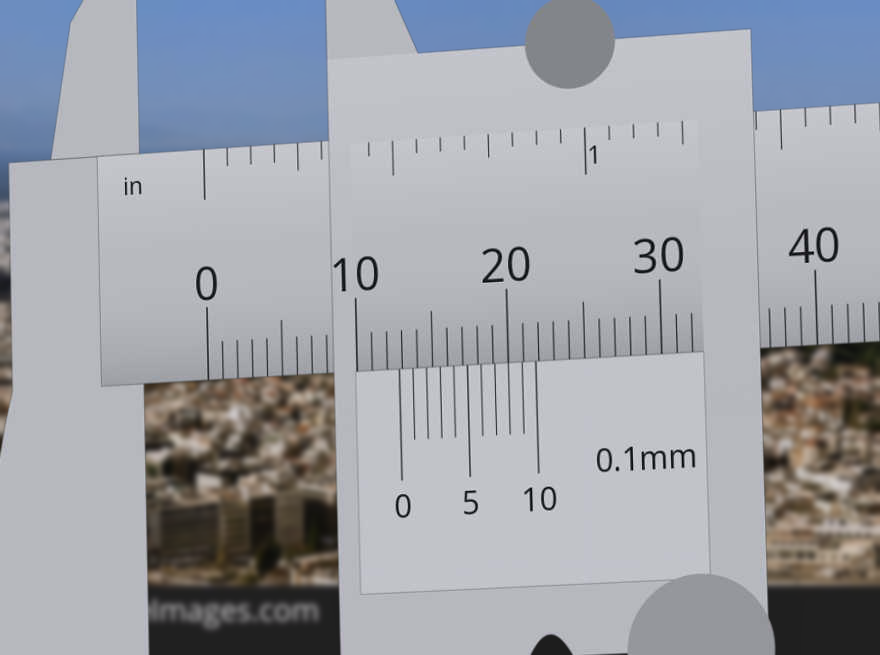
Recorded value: value=12.8 unit=mm
